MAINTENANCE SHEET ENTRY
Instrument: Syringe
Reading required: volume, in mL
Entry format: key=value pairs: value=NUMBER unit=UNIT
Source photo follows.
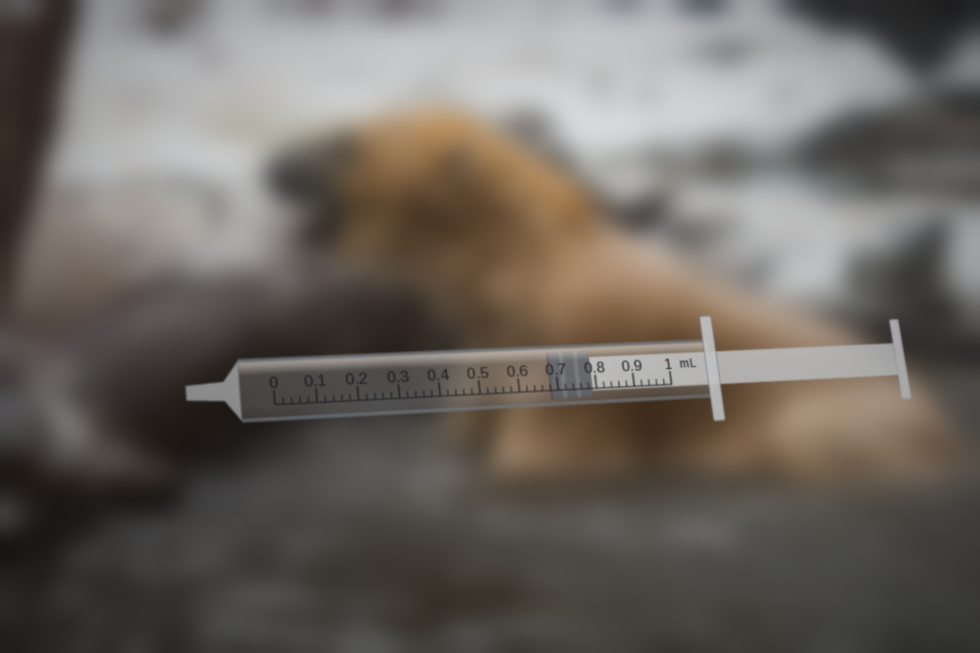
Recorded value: value=0.68 unit=mL
